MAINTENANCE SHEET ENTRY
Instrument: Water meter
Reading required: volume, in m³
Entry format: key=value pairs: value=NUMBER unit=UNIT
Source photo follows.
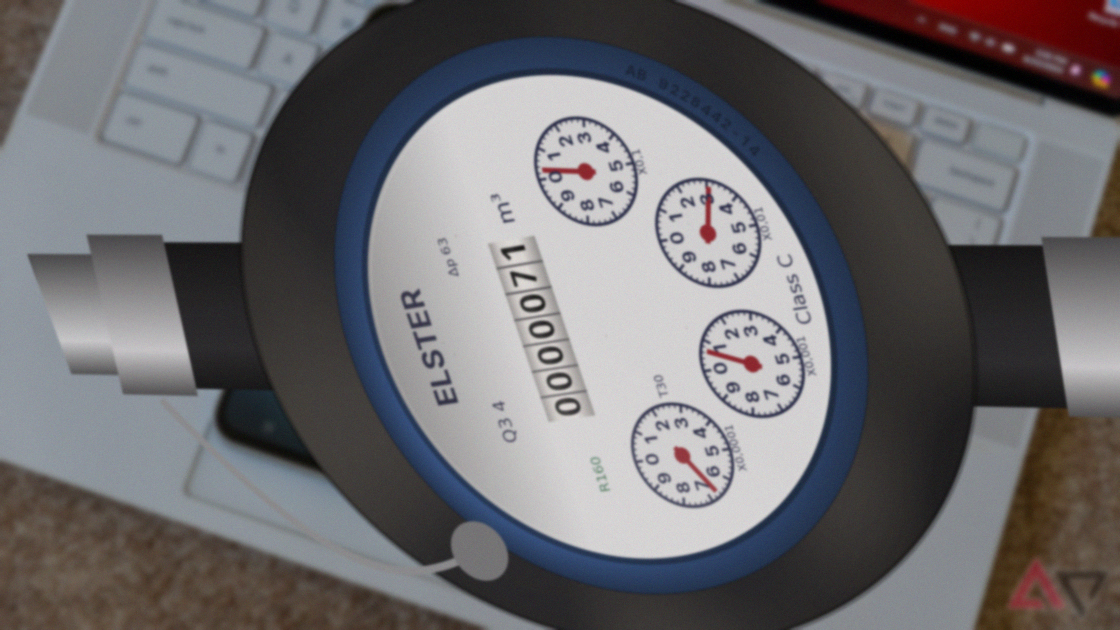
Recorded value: value=71.0306 unit=m³
